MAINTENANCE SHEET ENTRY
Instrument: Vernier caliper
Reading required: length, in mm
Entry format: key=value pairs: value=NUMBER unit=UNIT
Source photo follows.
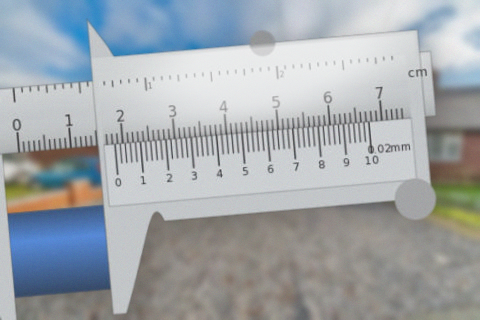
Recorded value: value=18.5 unit=mm
